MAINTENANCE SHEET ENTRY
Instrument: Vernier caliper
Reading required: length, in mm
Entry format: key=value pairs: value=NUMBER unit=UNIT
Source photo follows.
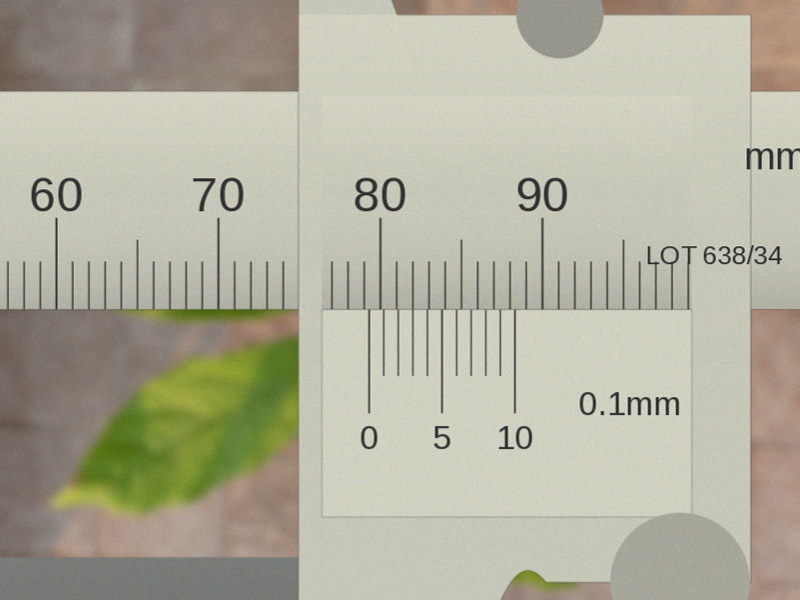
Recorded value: value=79.3 unit=mm
